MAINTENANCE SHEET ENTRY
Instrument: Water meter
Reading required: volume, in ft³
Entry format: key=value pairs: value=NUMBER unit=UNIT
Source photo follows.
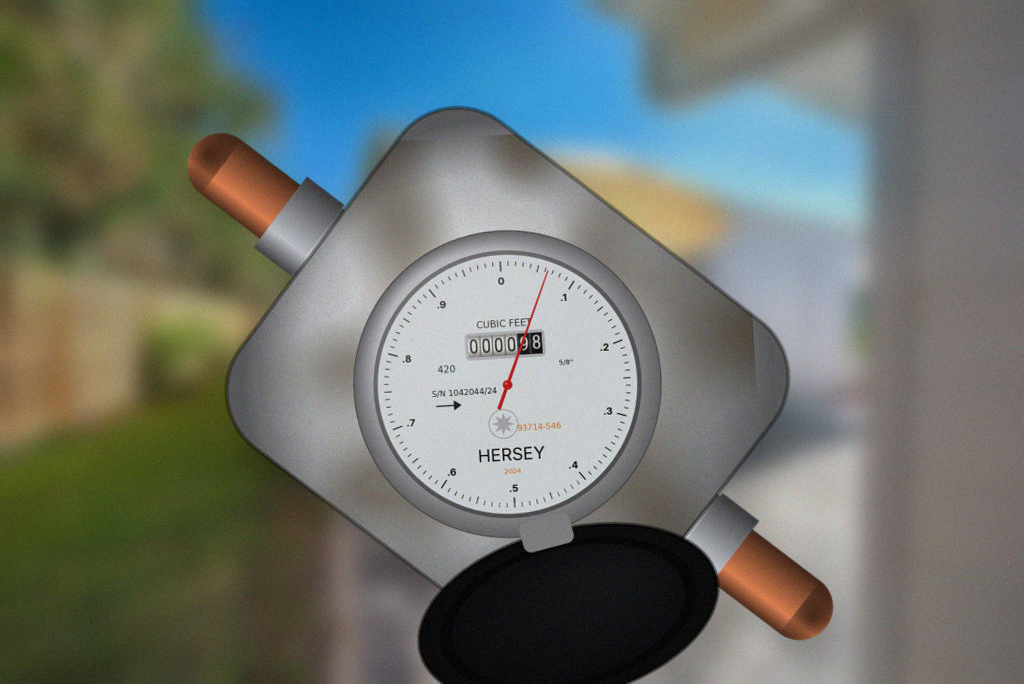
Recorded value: value=98.06 unit=ft³
